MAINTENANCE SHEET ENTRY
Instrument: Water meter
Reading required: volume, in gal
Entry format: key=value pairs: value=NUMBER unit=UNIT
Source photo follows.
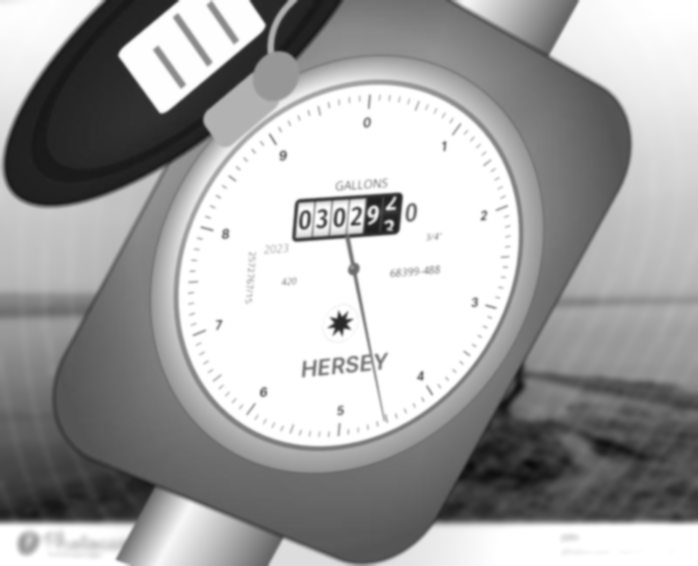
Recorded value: value=302924.5 unit=gal
